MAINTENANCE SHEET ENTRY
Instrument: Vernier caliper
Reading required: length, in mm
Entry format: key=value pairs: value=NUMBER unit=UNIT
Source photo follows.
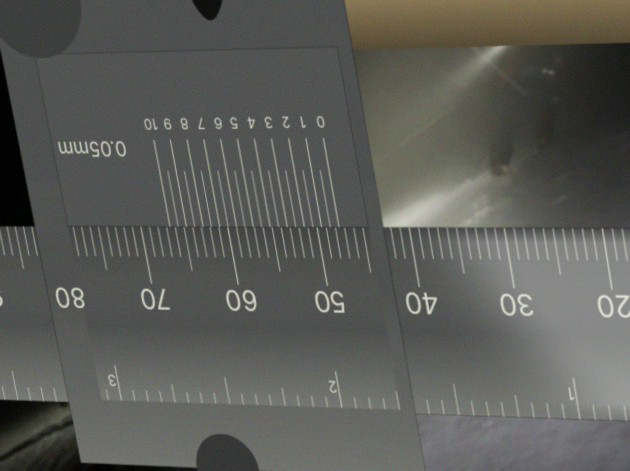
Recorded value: value=47.6 unit=mm
